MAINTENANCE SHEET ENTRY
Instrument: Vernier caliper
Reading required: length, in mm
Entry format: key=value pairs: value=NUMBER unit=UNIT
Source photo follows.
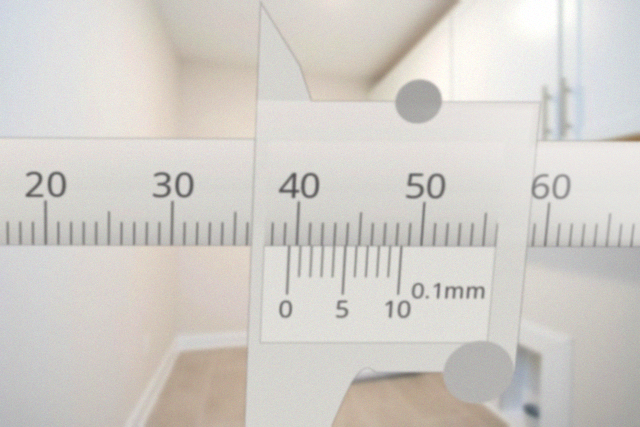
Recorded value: value=39.4 unit=mm
